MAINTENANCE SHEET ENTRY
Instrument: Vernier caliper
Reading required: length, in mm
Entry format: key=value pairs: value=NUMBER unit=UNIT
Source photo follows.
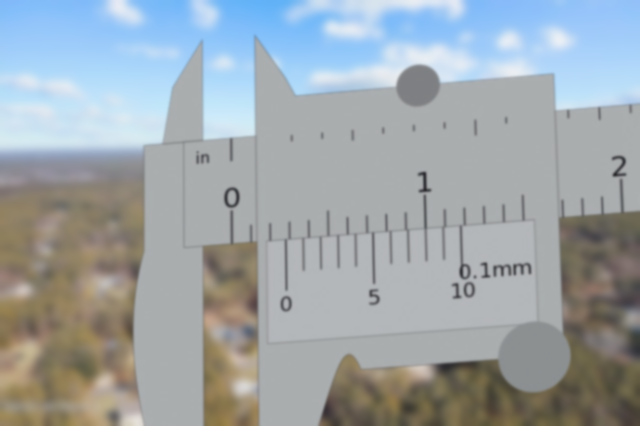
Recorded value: value=2.8 unit=mm
